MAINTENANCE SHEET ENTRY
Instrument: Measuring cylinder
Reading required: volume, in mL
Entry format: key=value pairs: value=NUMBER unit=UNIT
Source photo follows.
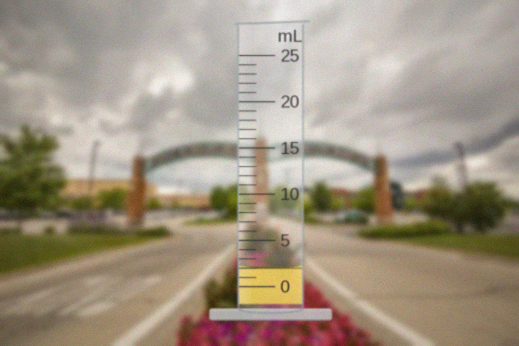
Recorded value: value=2 unit=mL
